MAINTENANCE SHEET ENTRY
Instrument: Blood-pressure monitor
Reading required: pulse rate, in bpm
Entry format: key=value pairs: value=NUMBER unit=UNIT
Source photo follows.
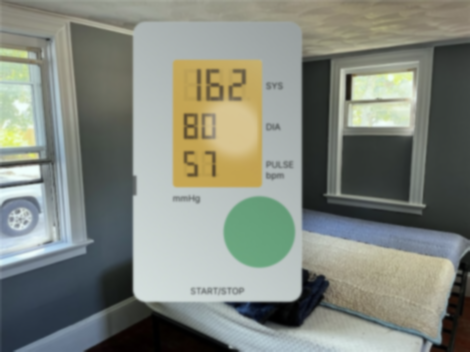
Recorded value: value=57 unit=bpm
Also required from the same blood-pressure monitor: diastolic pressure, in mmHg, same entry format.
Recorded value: value=80 unit=mmHg
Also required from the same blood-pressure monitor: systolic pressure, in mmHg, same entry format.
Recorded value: value=162 unit=mmHg
